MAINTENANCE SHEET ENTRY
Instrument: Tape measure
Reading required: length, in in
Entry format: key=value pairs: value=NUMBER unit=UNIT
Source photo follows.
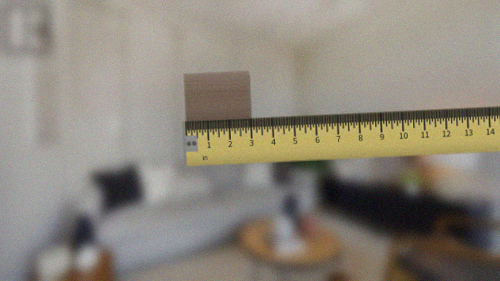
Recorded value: value=3 unit=in
